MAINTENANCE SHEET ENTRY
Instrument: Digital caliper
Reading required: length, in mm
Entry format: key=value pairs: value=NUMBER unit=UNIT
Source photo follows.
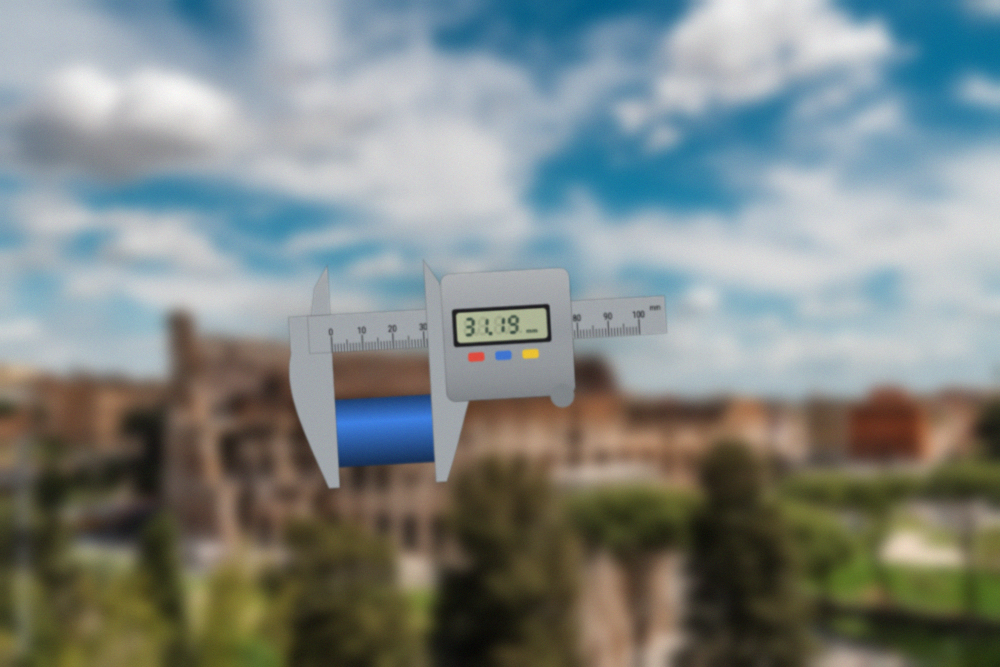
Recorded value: value=31.19 unit=mm
